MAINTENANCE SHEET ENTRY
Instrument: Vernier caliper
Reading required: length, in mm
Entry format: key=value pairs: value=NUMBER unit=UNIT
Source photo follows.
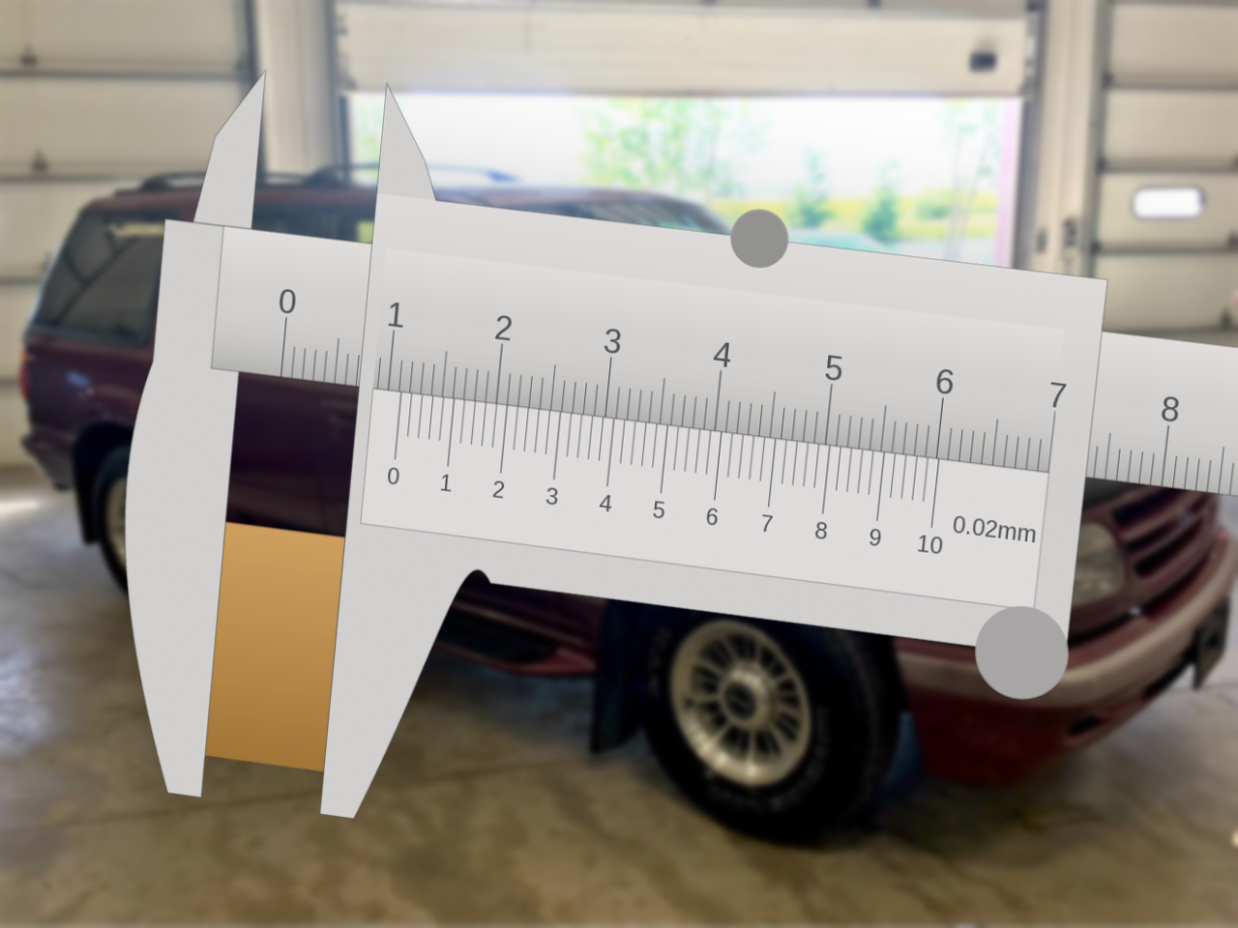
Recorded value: value=11.2 unit=mm
